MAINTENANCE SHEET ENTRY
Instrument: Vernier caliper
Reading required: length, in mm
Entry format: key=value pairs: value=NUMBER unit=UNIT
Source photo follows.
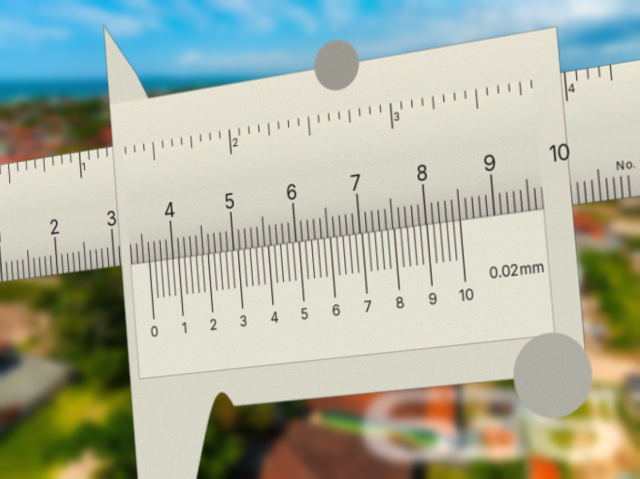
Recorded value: value=36.0 unit=mm
